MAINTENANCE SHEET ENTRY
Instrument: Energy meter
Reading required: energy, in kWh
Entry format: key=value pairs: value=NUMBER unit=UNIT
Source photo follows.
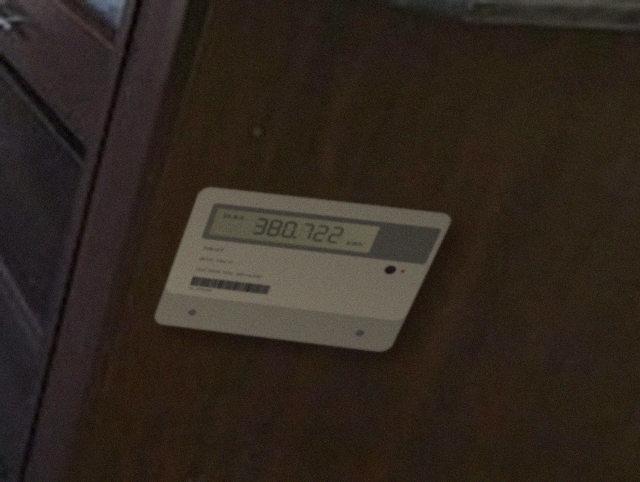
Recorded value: value=380.722 unit=kWh
